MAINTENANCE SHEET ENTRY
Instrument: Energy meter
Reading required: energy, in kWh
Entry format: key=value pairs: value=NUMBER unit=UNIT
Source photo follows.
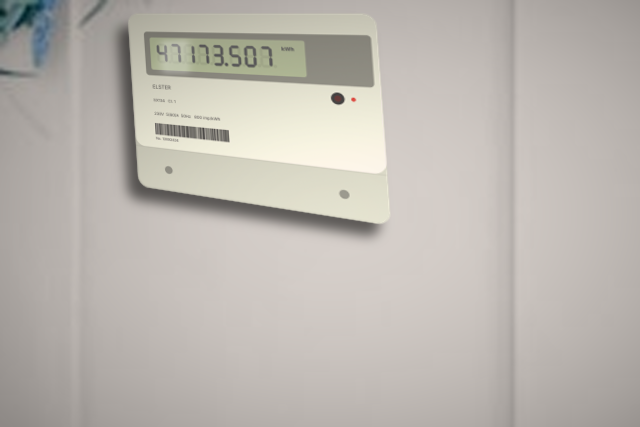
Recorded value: value=47173.507 unit=kWh
